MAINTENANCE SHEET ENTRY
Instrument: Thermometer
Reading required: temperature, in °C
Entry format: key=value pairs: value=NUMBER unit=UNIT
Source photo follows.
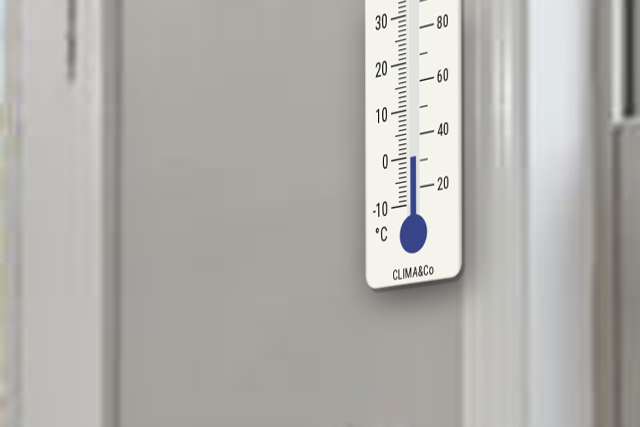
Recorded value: value=0 unit=°C
